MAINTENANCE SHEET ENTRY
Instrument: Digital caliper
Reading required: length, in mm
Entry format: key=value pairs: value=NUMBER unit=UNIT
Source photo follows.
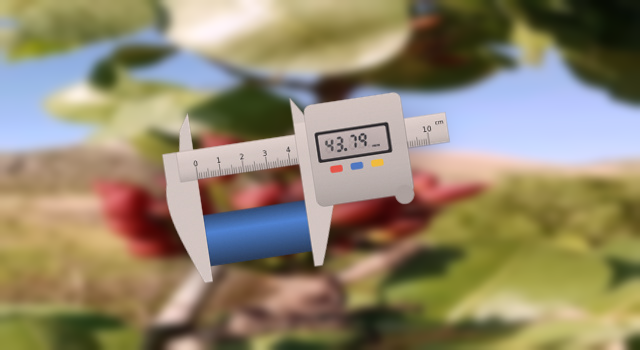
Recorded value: value=43.79 unit=mm
